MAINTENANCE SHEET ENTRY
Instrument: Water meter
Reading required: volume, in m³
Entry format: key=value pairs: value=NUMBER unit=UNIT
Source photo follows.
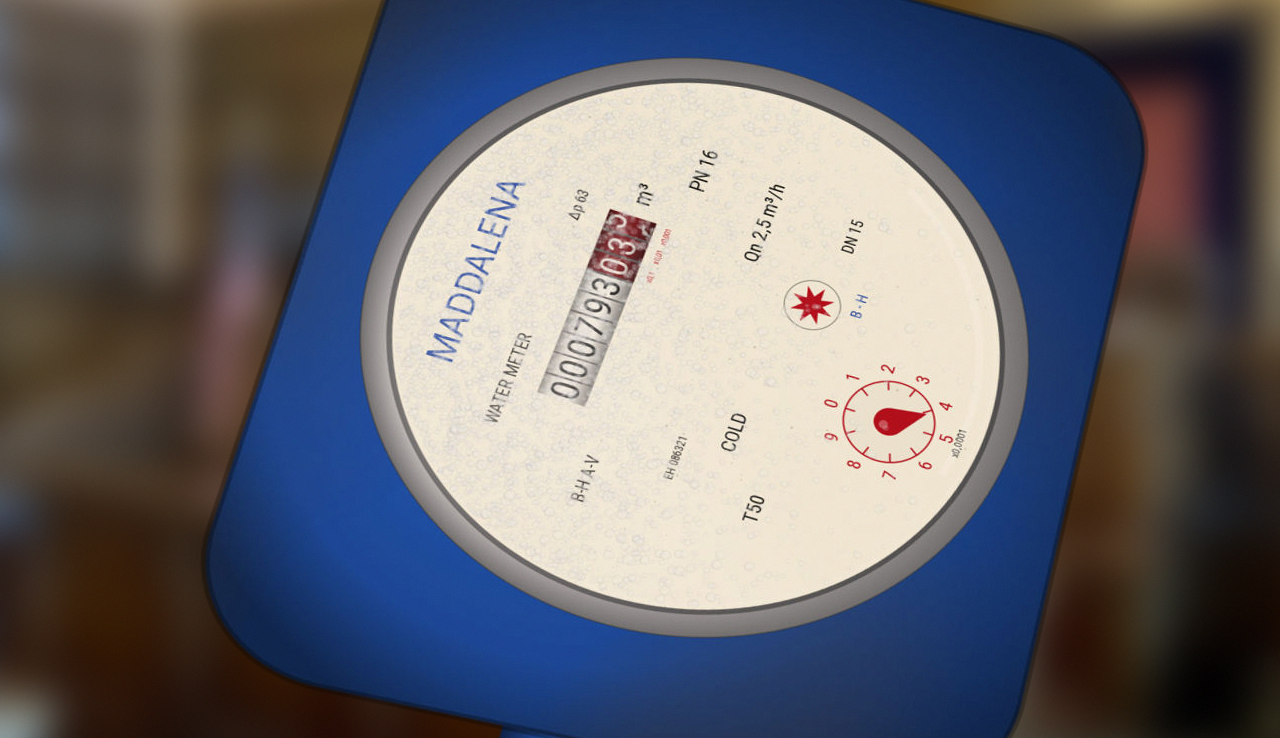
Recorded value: value=793.0354 unit=m³
